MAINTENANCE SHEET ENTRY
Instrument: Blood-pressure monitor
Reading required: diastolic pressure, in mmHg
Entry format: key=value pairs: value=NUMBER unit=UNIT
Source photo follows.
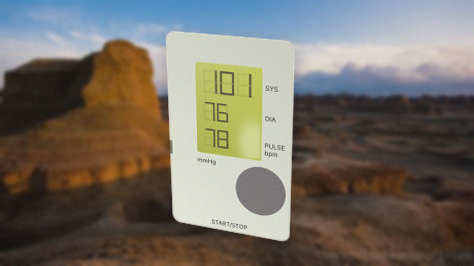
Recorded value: value=76 unit=mmHg
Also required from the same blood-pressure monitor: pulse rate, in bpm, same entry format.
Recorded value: value=78 unit=bpm
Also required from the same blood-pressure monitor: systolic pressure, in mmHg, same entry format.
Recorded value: value=101 unit=mmHg
